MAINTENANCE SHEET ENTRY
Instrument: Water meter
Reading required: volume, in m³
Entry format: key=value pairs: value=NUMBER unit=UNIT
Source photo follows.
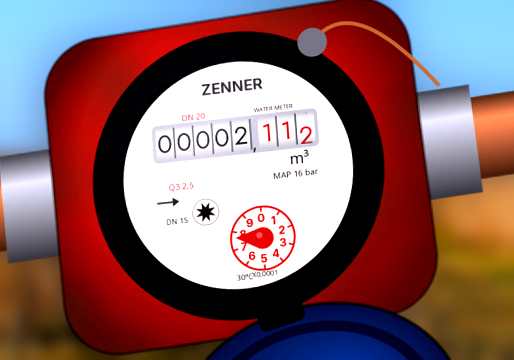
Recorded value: value=2.1117 unit=m³
